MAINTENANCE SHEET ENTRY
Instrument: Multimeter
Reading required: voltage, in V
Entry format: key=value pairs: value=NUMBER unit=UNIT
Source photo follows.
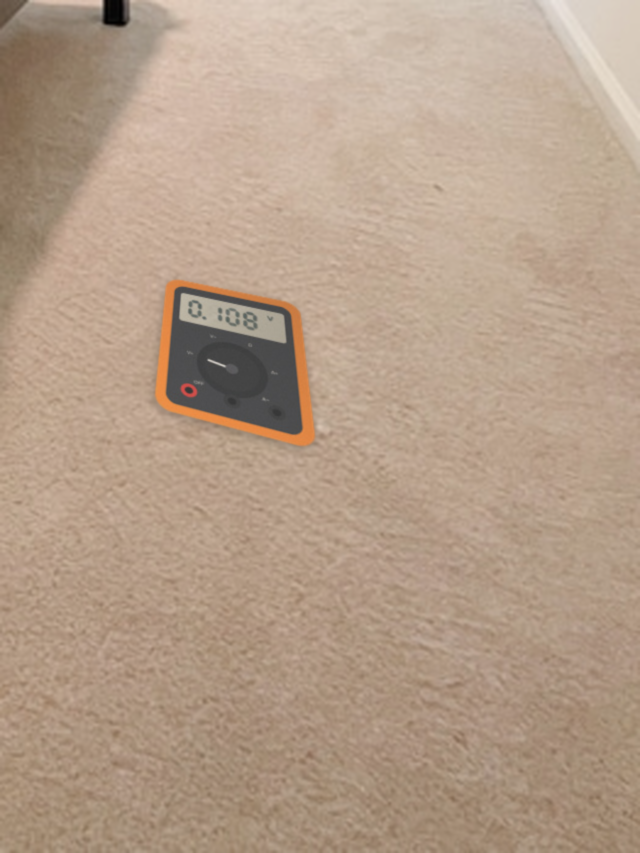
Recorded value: value=0.108 unit=V
